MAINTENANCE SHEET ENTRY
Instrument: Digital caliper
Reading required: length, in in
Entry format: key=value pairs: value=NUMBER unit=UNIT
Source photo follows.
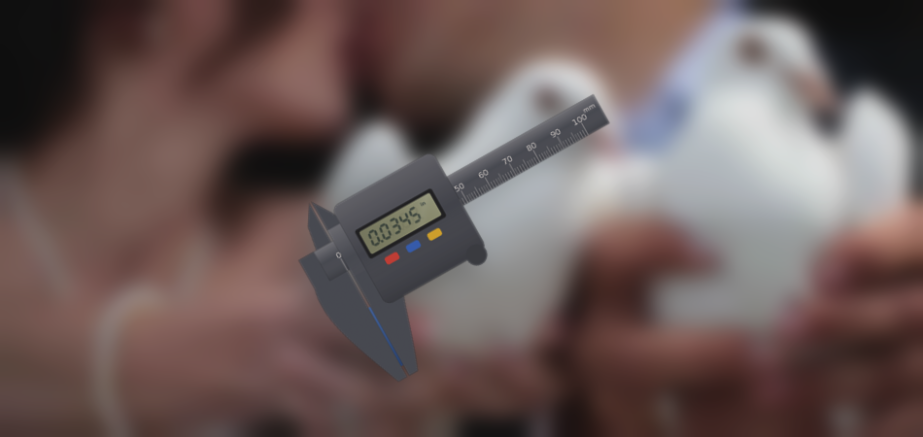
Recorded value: value=0.0345 unit=in
